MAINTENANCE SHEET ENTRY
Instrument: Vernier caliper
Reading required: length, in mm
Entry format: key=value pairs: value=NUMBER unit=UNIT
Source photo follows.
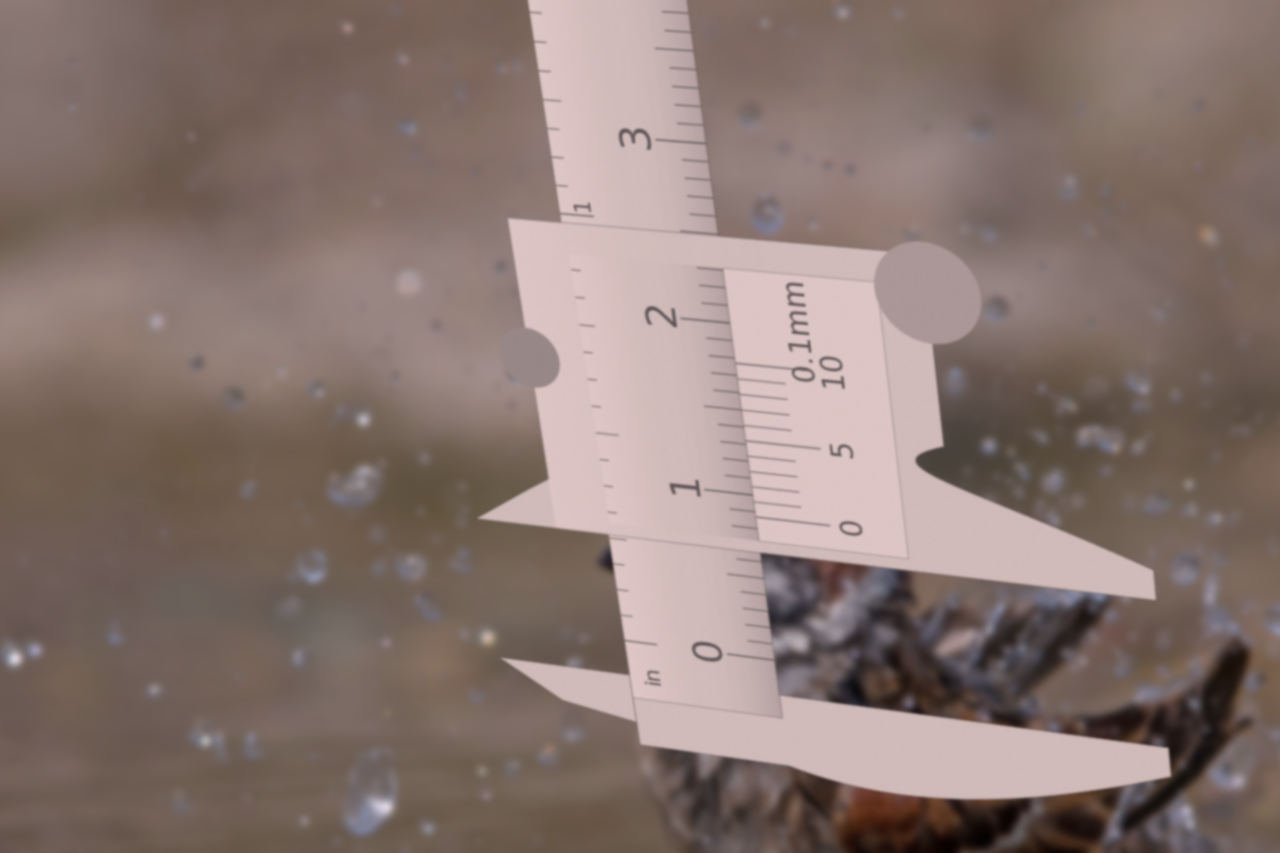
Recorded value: value=8.7 unit=mm
